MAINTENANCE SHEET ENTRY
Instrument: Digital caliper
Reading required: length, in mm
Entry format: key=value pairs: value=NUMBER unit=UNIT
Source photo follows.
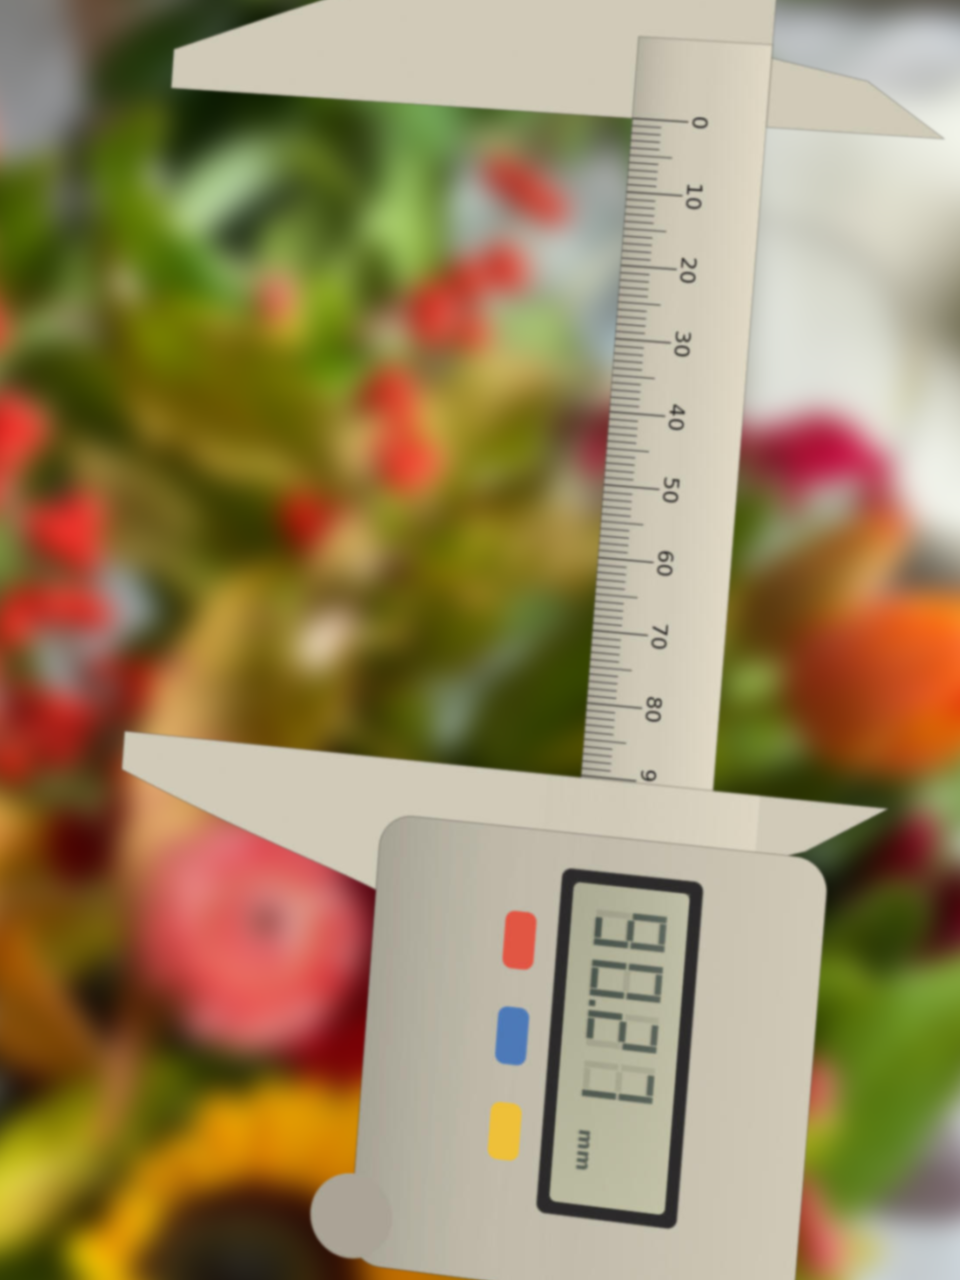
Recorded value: value=90.27 unit=mm
